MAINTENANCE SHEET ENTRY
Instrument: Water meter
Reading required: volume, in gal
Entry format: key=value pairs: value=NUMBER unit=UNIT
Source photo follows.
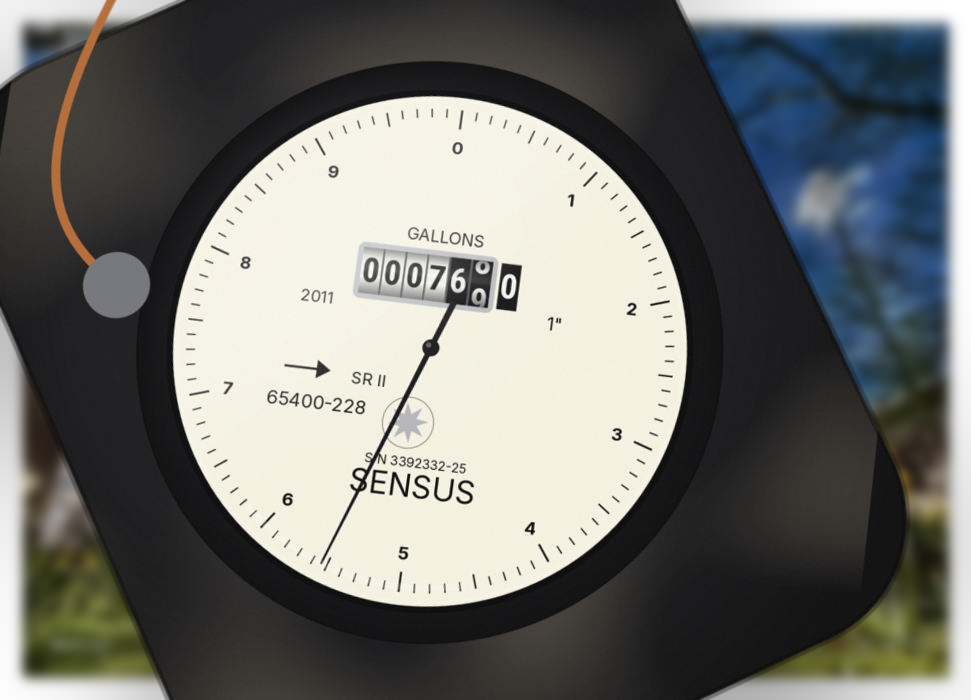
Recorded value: value=7685.5 unit=gal
